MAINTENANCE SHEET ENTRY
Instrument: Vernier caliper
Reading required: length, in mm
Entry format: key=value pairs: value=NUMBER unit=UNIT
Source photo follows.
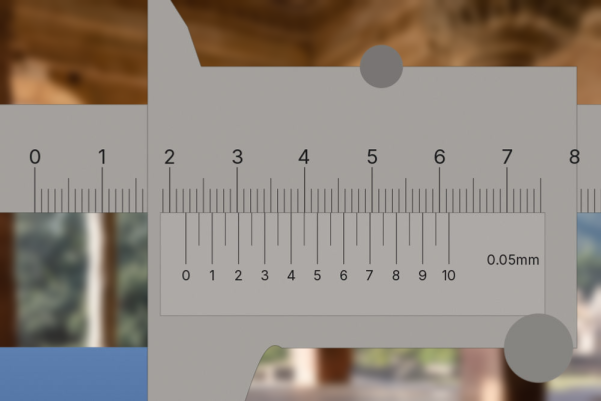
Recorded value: value=22.4 unit=mm
